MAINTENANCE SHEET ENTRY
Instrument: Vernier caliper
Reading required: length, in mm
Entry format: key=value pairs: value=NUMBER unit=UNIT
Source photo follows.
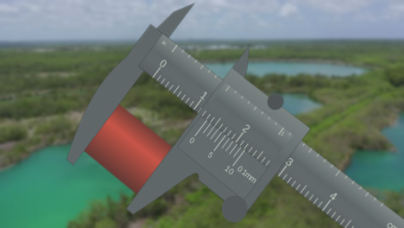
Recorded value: value=13.2 unit=mm
